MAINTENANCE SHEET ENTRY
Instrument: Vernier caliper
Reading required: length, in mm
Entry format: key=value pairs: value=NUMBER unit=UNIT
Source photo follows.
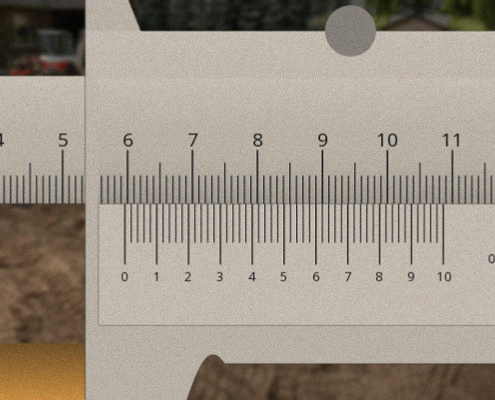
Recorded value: value=59.6 unit=mm
